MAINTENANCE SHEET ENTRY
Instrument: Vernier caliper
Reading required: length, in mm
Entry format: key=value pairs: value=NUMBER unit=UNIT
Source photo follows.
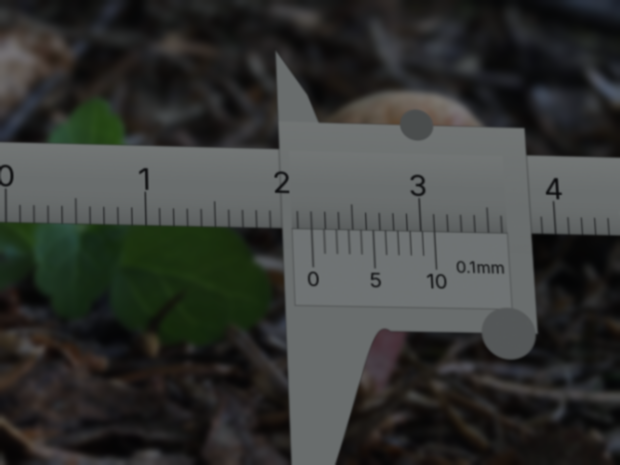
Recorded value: value=22.0 unit=mm
